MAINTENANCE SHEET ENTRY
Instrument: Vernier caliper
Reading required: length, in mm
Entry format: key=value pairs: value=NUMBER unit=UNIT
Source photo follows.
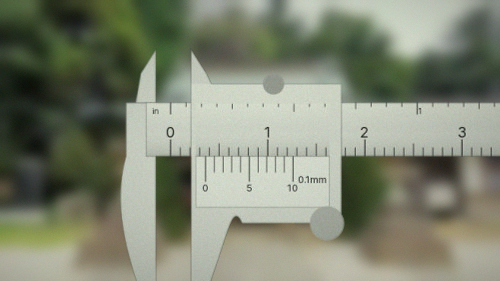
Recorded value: value=3.6 unit=mm
